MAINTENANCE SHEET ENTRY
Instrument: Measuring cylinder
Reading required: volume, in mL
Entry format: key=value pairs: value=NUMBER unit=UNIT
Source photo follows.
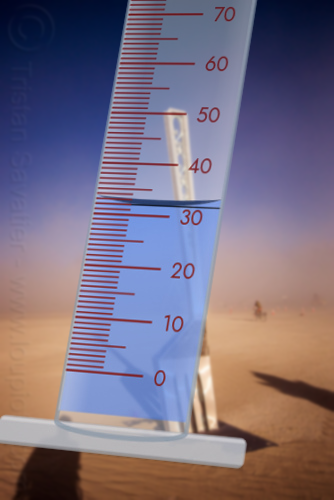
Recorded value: value=32 unit=mL
